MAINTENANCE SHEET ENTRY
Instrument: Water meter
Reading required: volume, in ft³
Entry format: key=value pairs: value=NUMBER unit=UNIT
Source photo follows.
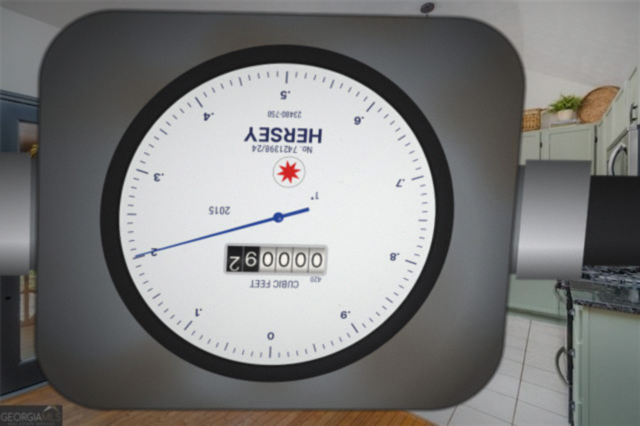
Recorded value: value=92.20 unit=ft³
